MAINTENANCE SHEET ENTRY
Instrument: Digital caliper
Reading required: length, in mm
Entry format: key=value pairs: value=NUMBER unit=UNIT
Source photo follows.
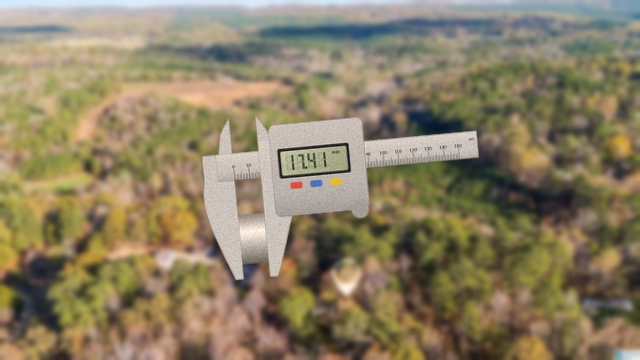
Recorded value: value=17.41 unit=mm
